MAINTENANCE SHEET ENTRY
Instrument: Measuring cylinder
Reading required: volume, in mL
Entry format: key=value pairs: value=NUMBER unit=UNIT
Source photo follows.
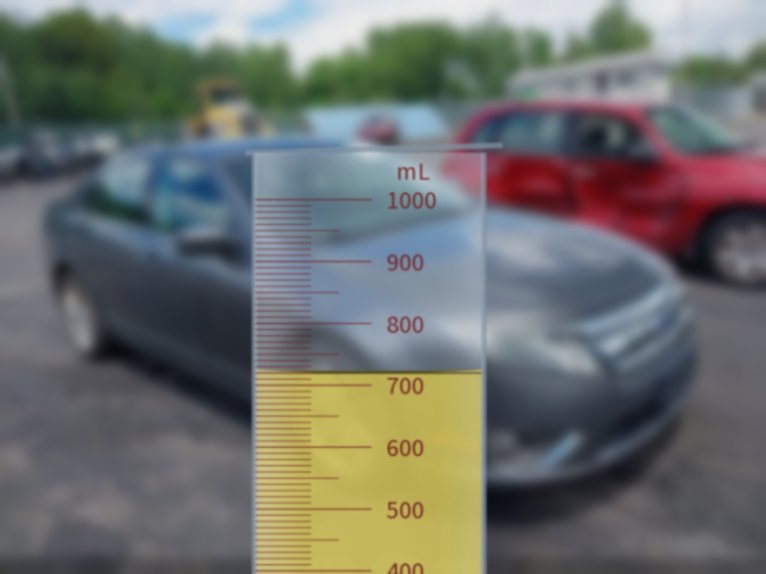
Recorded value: value=720 unit=mL
